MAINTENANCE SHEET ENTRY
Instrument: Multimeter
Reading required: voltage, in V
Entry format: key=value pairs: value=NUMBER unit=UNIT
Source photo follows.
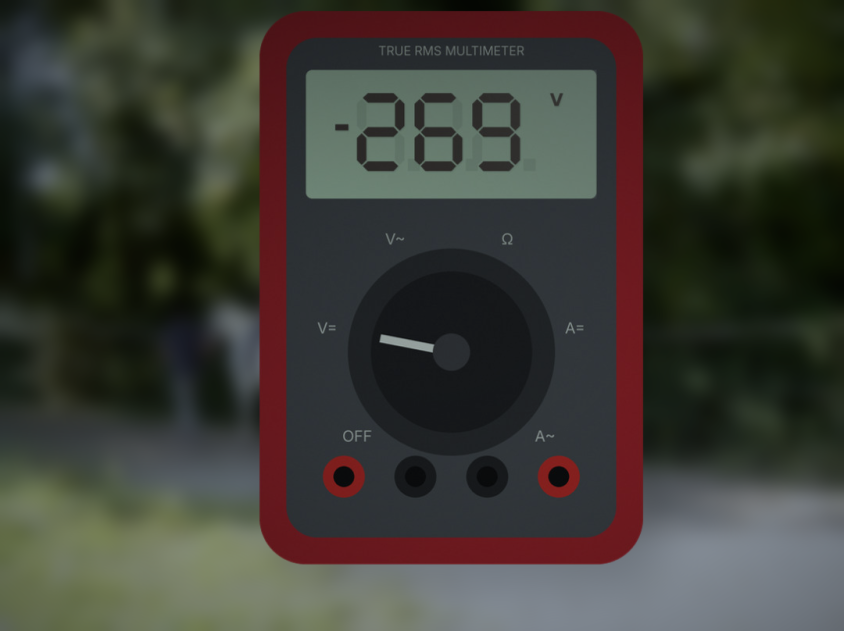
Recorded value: value=-269 unit=V
